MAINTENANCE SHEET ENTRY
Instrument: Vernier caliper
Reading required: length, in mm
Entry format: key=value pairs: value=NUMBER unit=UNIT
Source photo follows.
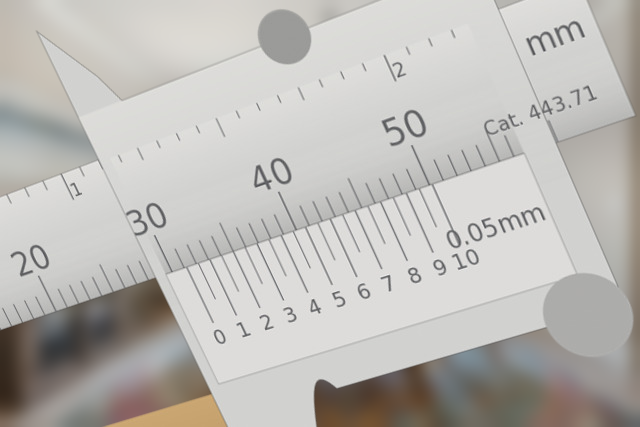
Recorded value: value=31.2 unit=mm
